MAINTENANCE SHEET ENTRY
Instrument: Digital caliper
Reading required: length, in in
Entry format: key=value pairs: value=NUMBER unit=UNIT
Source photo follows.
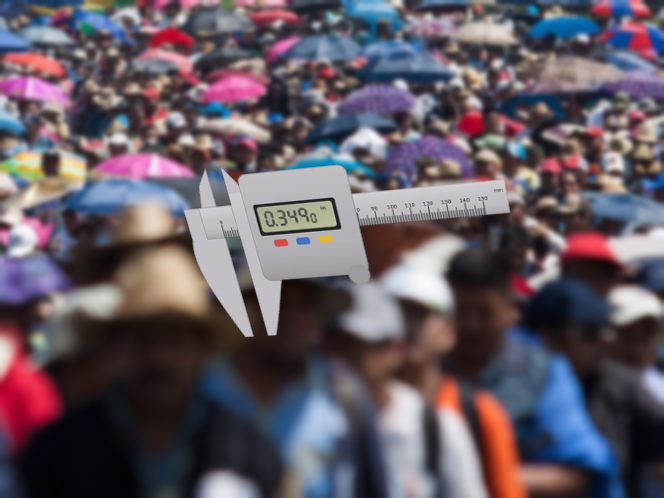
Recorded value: value=0.3490 unit=in
